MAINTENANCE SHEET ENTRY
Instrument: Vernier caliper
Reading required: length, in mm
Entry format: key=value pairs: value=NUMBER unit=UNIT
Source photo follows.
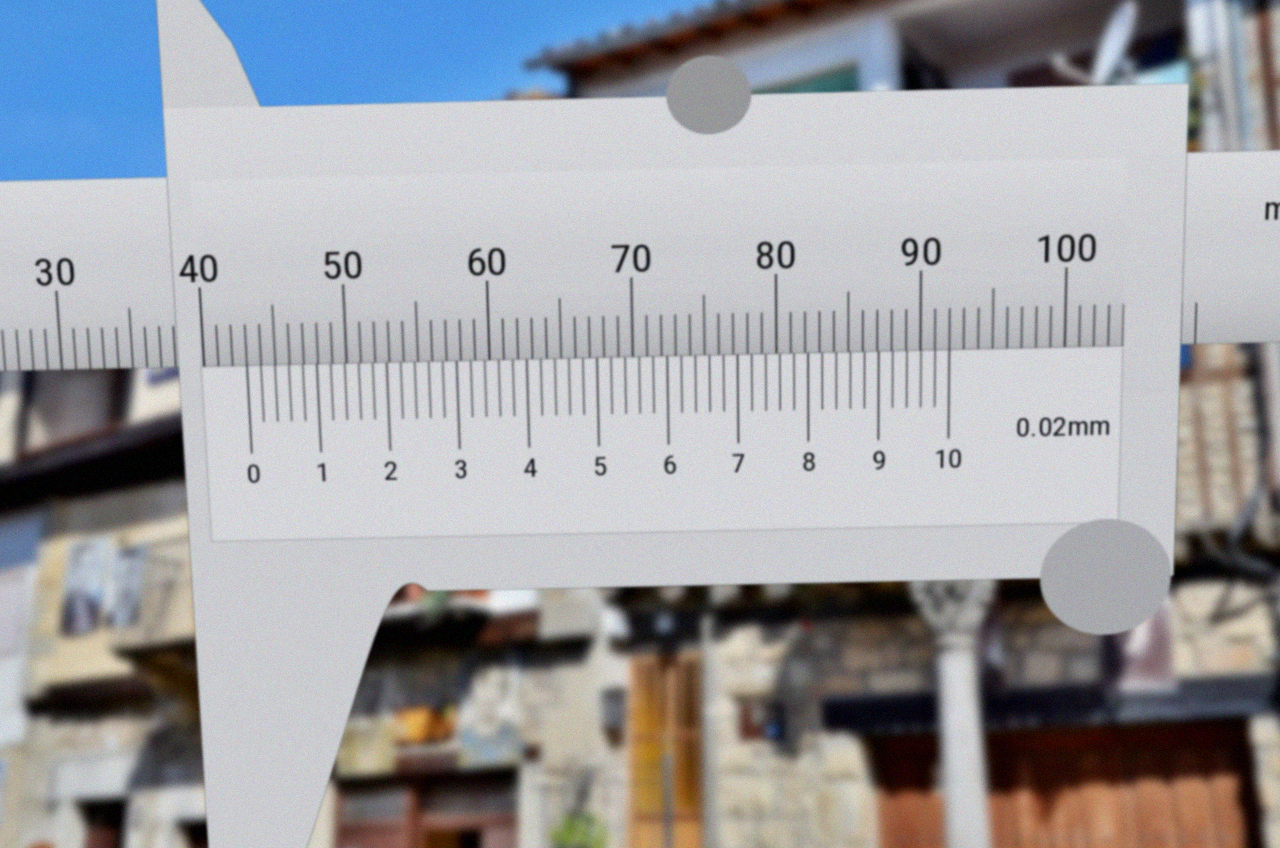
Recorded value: value=43.0 unit=mm
